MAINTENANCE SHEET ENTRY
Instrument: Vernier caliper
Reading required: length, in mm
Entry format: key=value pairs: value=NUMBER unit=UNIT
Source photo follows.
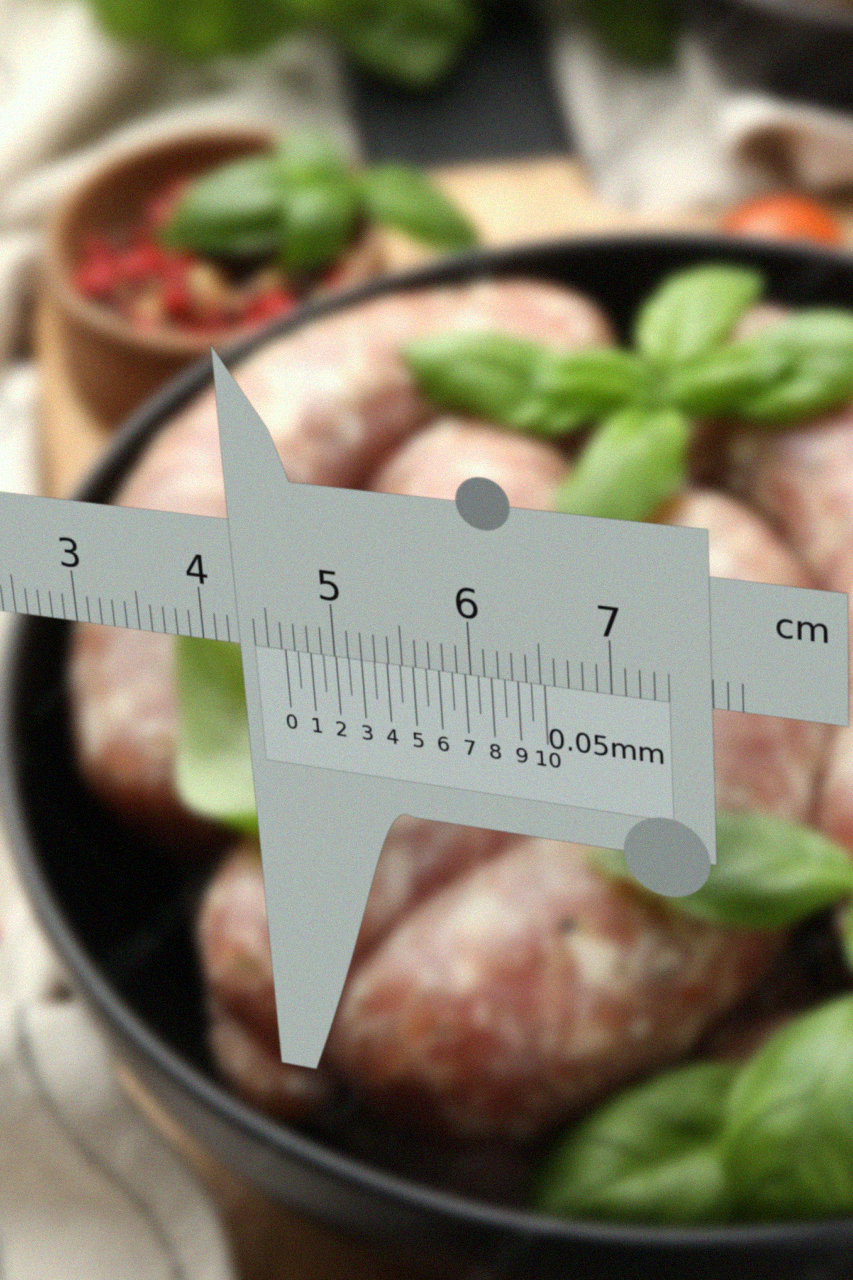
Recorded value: value=46.3 unit=mm
